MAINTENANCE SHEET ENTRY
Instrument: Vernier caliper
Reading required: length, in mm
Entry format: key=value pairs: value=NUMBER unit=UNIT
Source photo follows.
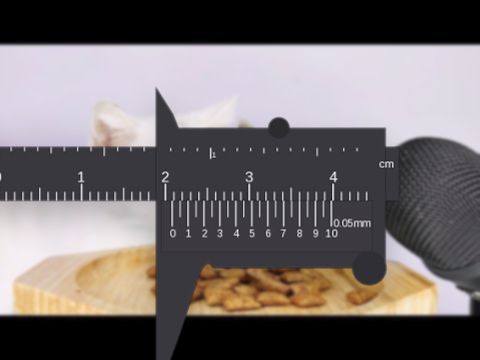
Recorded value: value=20.8 unit=mm
